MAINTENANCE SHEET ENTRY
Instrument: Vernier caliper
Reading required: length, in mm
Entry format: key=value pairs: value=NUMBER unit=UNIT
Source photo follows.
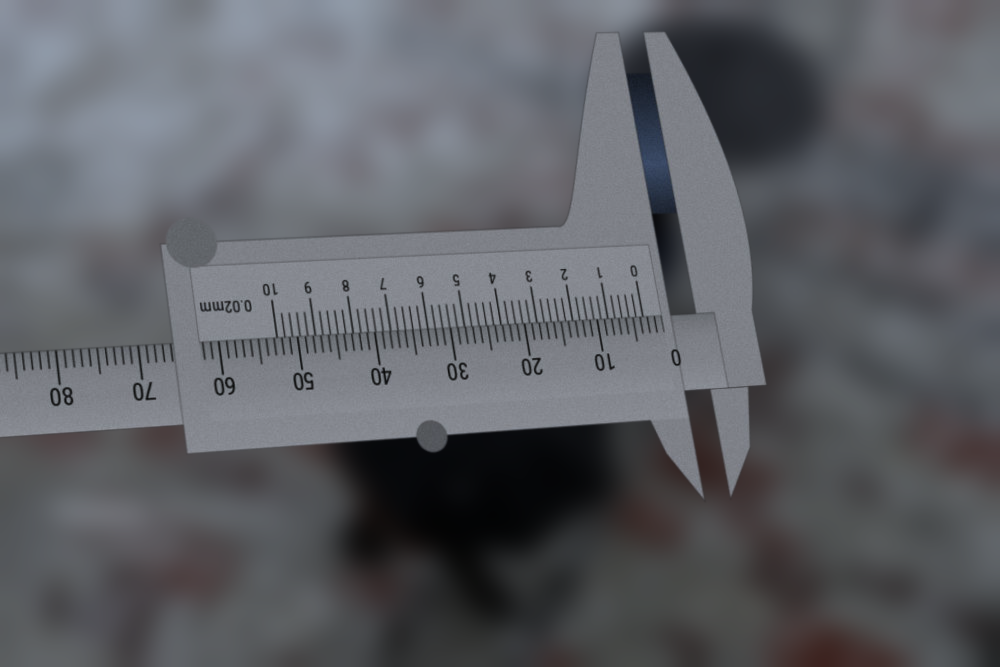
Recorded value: value=3.6 unit=mm
